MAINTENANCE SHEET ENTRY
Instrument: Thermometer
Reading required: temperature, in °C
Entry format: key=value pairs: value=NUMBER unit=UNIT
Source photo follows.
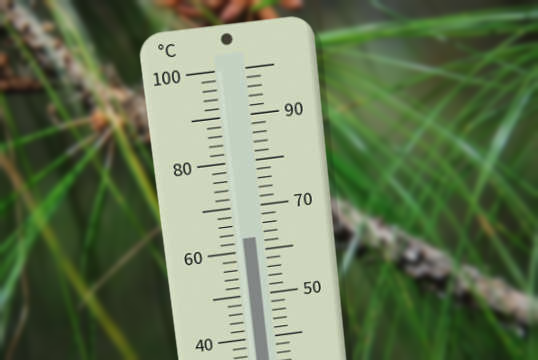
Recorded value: value=63 unit=°C
